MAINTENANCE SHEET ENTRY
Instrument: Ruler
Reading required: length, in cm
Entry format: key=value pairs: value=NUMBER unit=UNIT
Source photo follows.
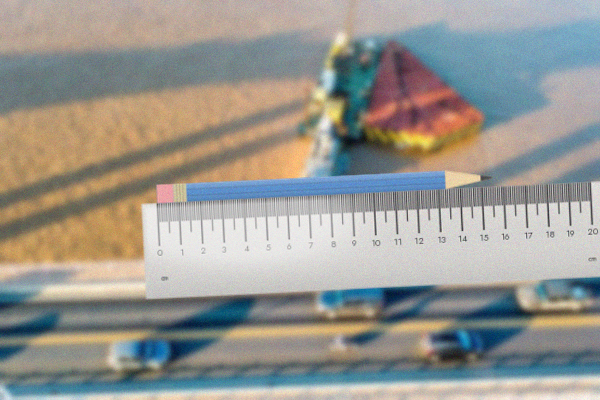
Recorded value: value=15.5 unit=cm
